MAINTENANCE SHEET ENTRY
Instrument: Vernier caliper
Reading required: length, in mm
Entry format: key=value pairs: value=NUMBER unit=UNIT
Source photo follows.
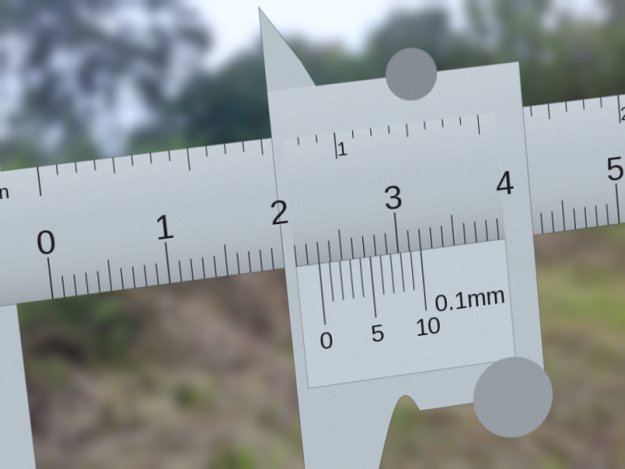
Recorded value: value=23.0 unit=mm
